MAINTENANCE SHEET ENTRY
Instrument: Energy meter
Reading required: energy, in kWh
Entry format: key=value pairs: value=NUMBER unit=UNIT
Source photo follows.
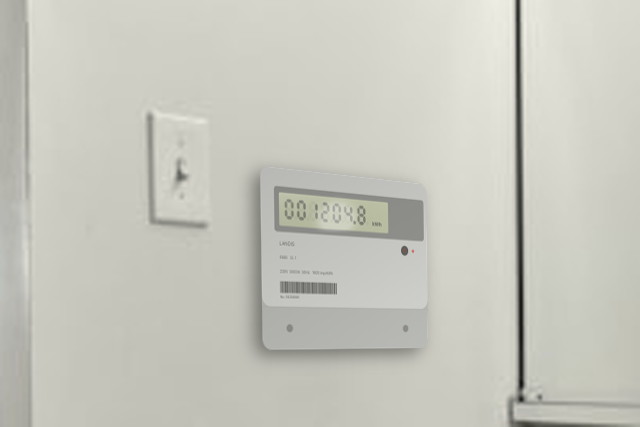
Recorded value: value=1204.8 unit=kWh
